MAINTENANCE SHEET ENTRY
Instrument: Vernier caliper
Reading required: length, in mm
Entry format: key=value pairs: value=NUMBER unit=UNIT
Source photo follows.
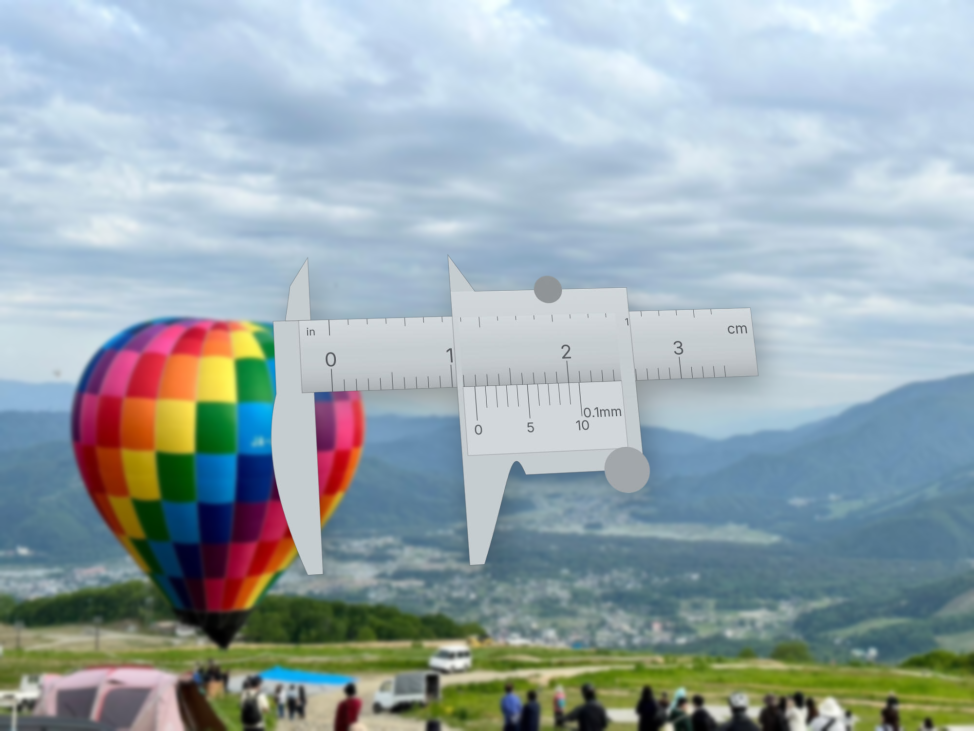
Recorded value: value=11.9 unit=mm
